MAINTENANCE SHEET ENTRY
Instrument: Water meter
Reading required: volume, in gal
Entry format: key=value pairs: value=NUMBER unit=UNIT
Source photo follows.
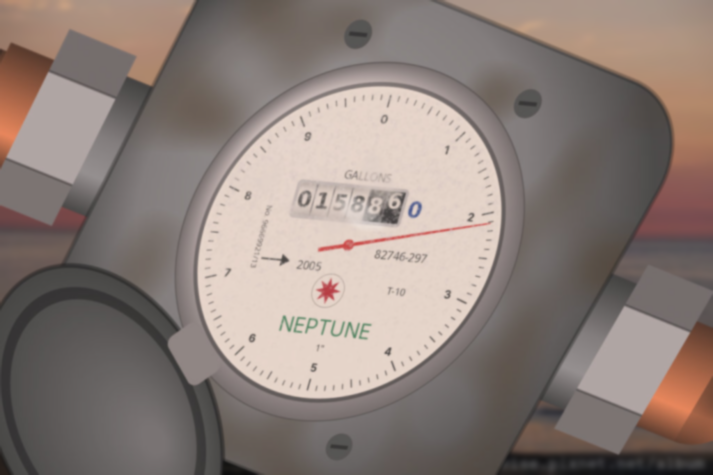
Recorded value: value=158862.1 unit=gal
